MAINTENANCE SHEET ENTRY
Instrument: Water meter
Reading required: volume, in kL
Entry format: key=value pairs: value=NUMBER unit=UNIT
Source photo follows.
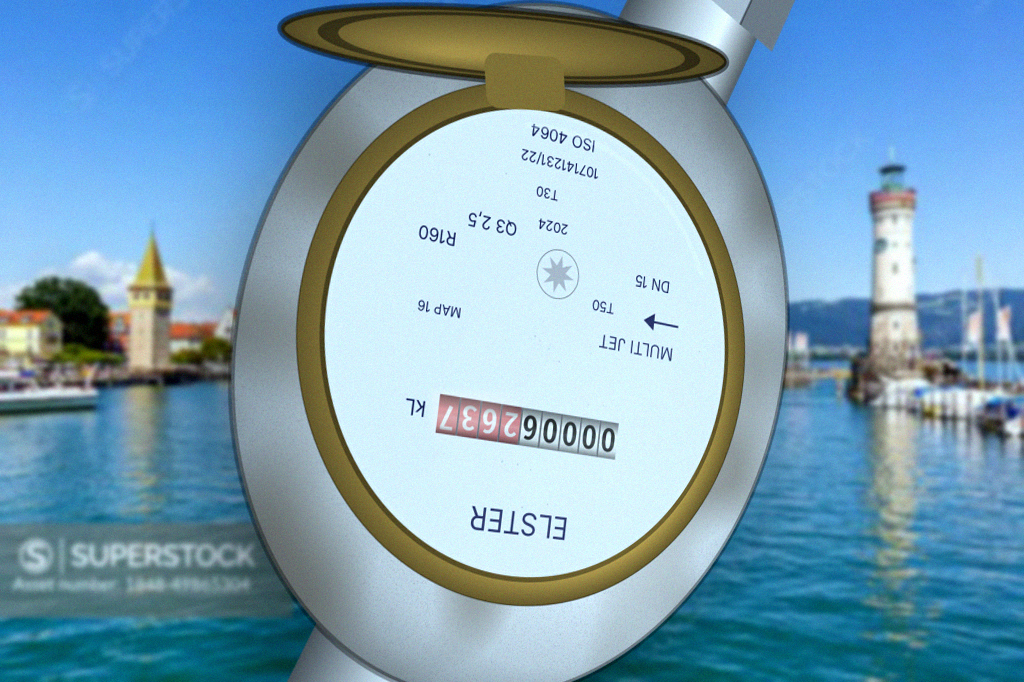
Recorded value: value=6.2637 unit=kL
